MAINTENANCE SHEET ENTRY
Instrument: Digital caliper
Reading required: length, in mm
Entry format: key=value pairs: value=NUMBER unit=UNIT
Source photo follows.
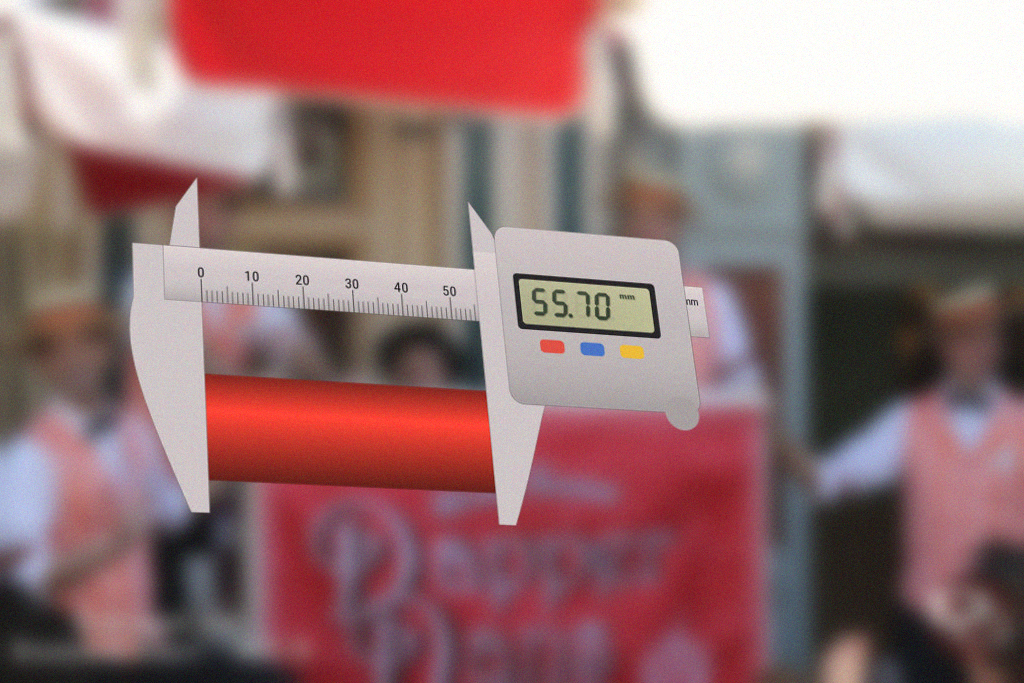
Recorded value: value=55.70 unit=mm
